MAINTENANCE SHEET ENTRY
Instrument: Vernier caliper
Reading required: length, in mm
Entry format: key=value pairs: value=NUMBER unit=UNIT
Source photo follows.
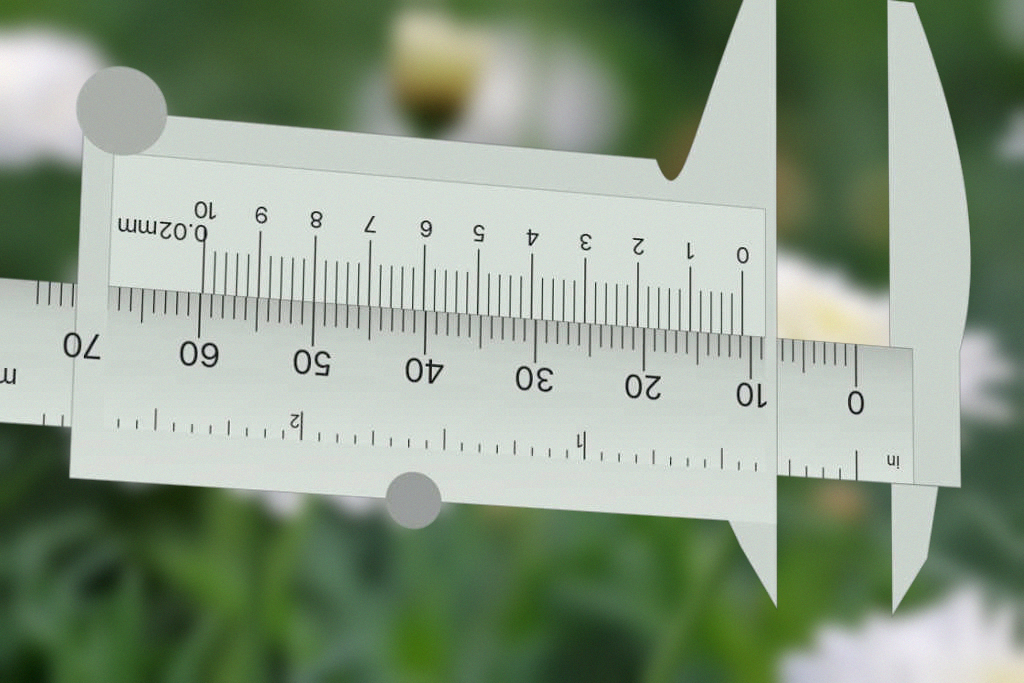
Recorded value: value=10.8 unit=mm
